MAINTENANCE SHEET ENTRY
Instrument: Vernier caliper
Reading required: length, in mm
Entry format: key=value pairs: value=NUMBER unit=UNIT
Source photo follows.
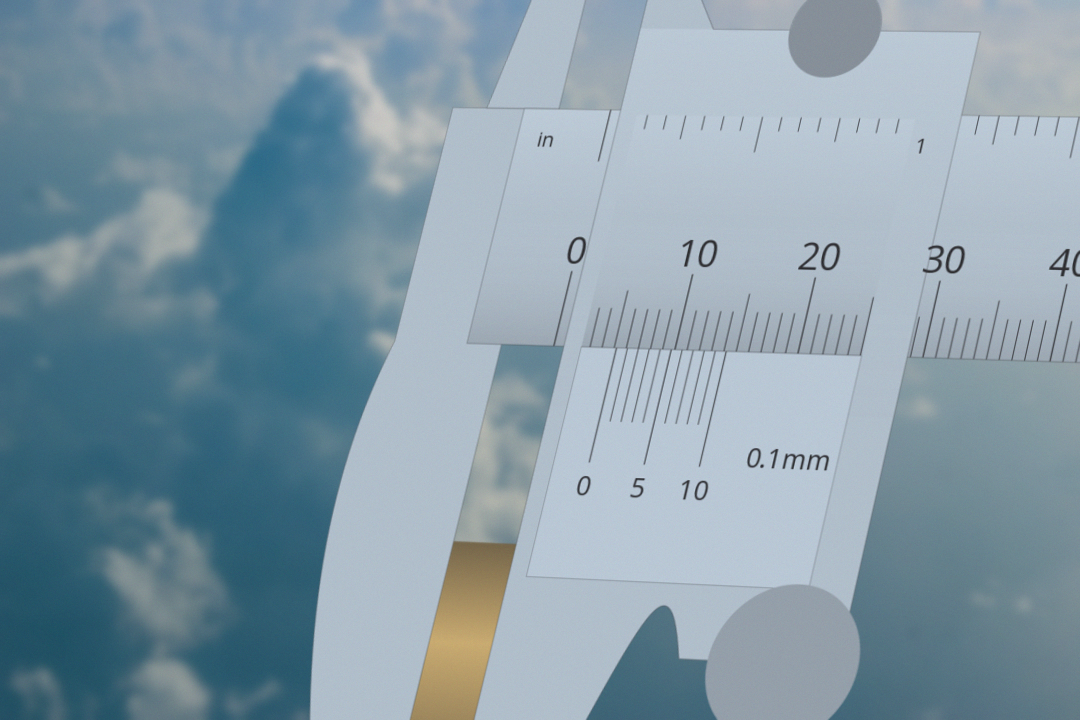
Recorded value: value=5.2 unit=mm
